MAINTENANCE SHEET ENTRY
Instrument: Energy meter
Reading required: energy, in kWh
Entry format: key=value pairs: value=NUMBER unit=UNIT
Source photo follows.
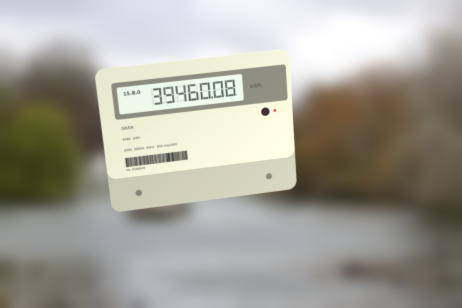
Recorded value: value=39460.08 unit=kWh
